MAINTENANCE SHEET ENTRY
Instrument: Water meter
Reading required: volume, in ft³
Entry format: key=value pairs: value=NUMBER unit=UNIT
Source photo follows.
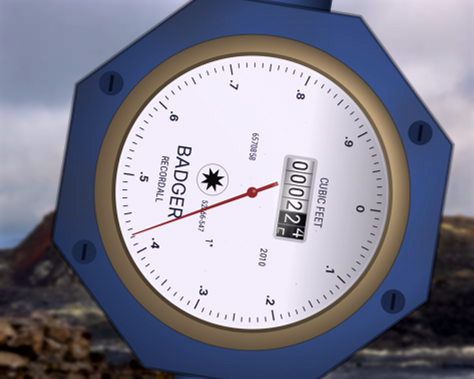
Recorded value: value=224.42 unit=ft³
